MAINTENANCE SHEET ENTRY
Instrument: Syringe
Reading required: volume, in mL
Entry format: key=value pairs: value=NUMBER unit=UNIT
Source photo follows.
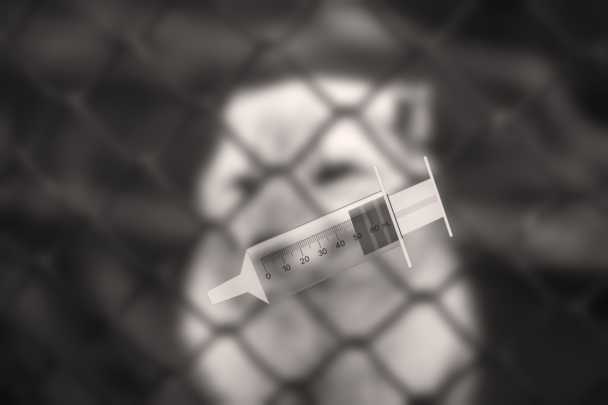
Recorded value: value=50 unit=mL
